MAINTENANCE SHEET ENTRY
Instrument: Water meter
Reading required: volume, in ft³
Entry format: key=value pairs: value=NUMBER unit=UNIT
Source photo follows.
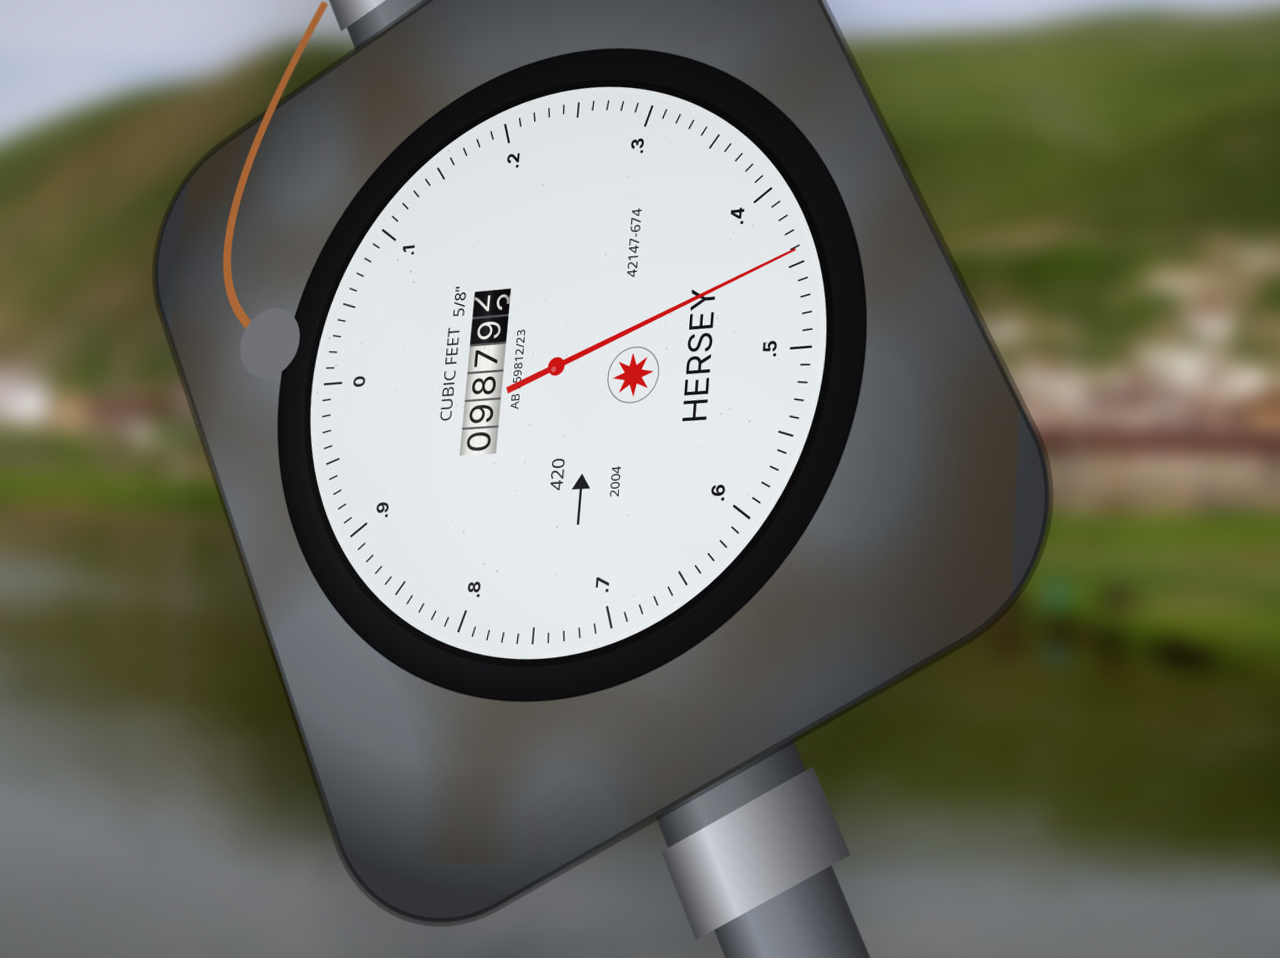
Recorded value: value=98792.44 unit=ft³
